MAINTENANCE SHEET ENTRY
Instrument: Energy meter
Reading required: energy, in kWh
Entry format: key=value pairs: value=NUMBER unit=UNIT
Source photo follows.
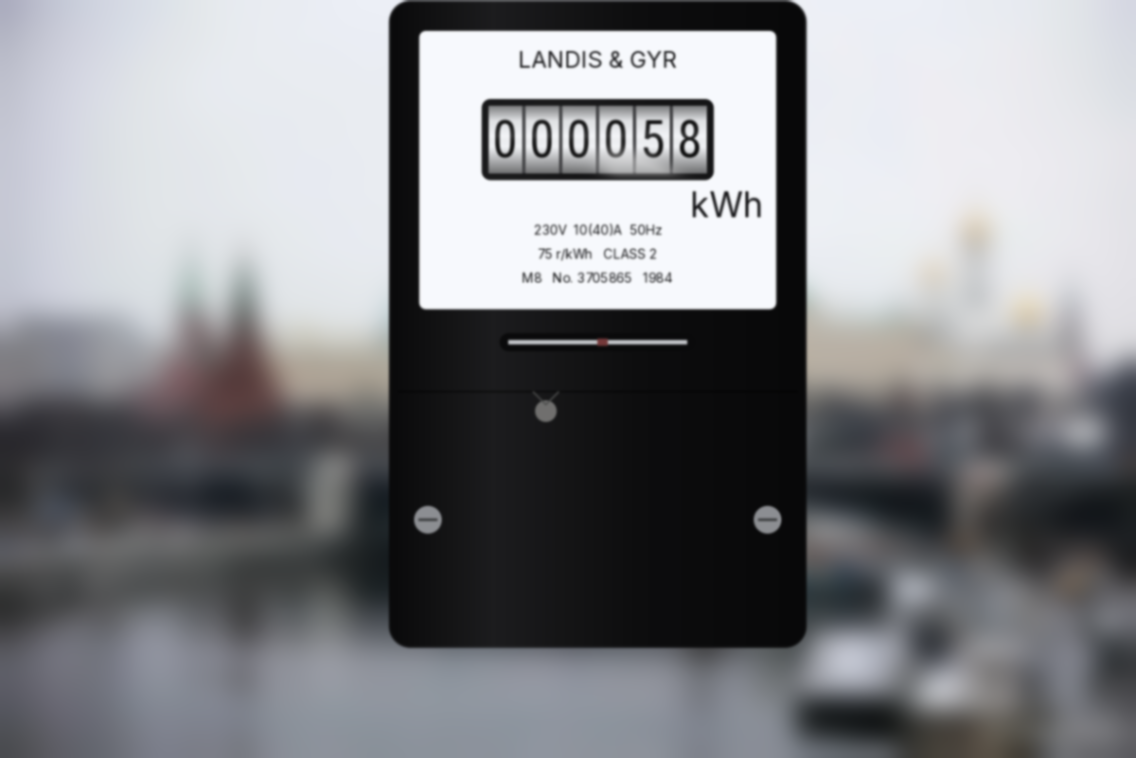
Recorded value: value=58 unit=kWh
